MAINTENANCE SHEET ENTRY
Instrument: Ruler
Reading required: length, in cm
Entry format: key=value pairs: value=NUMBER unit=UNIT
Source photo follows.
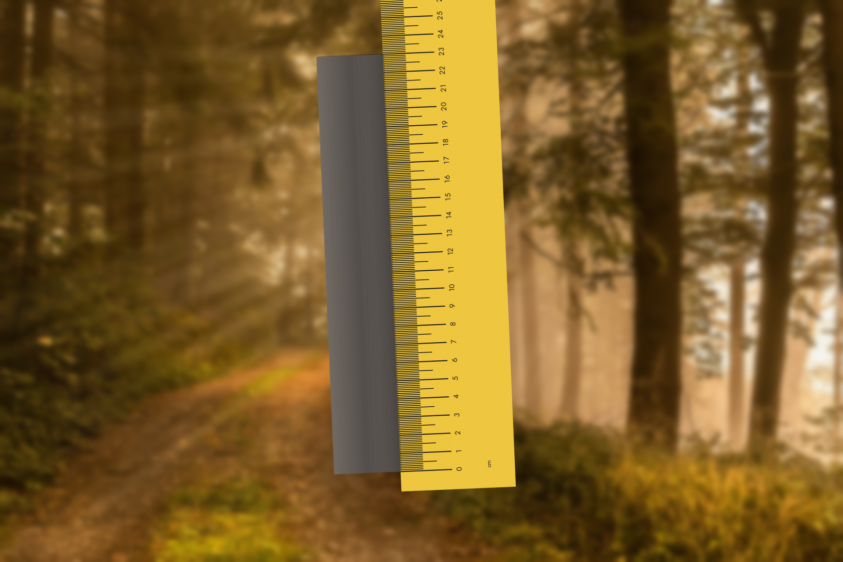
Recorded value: value=23 unit=cm
